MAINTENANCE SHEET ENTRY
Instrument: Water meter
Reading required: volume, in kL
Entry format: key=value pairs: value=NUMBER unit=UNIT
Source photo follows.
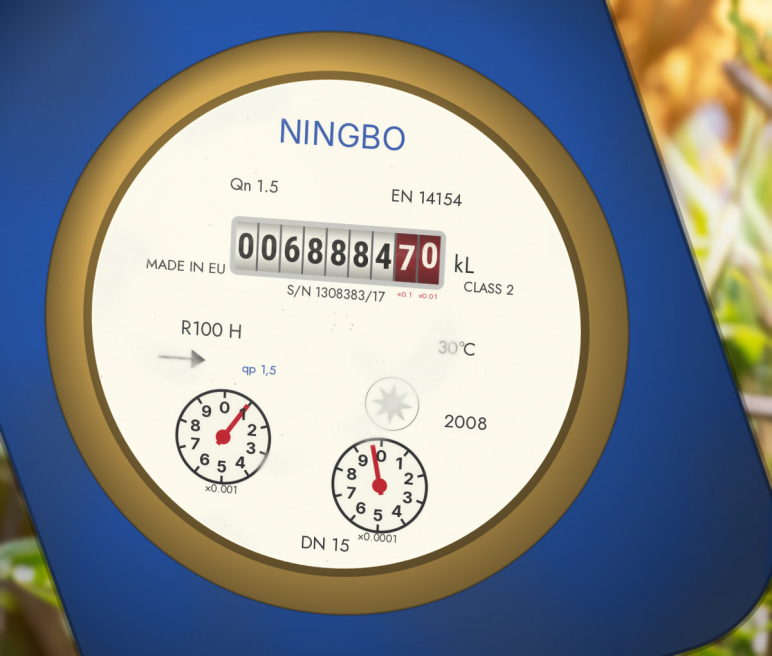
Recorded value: value=68884.7009 unit=kL
